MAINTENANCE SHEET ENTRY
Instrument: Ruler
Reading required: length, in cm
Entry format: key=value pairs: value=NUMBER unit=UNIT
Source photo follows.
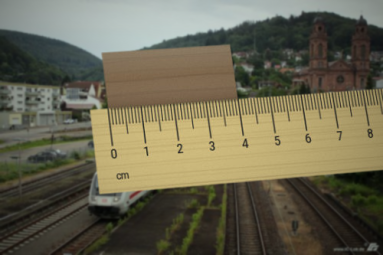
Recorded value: value=4 unit=cm
